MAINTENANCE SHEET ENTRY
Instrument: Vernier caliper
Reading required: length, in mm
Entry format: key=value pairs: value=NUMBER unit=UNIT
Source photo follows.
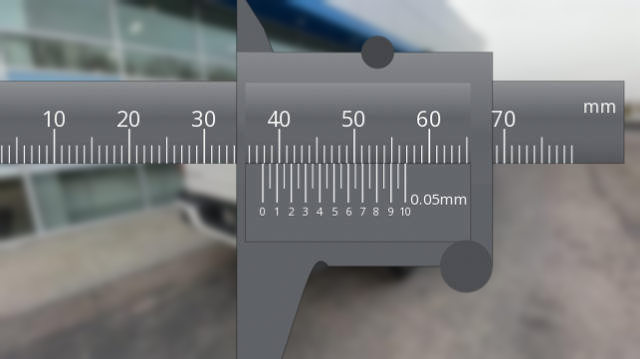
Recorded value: value=37.8 unit=mm
